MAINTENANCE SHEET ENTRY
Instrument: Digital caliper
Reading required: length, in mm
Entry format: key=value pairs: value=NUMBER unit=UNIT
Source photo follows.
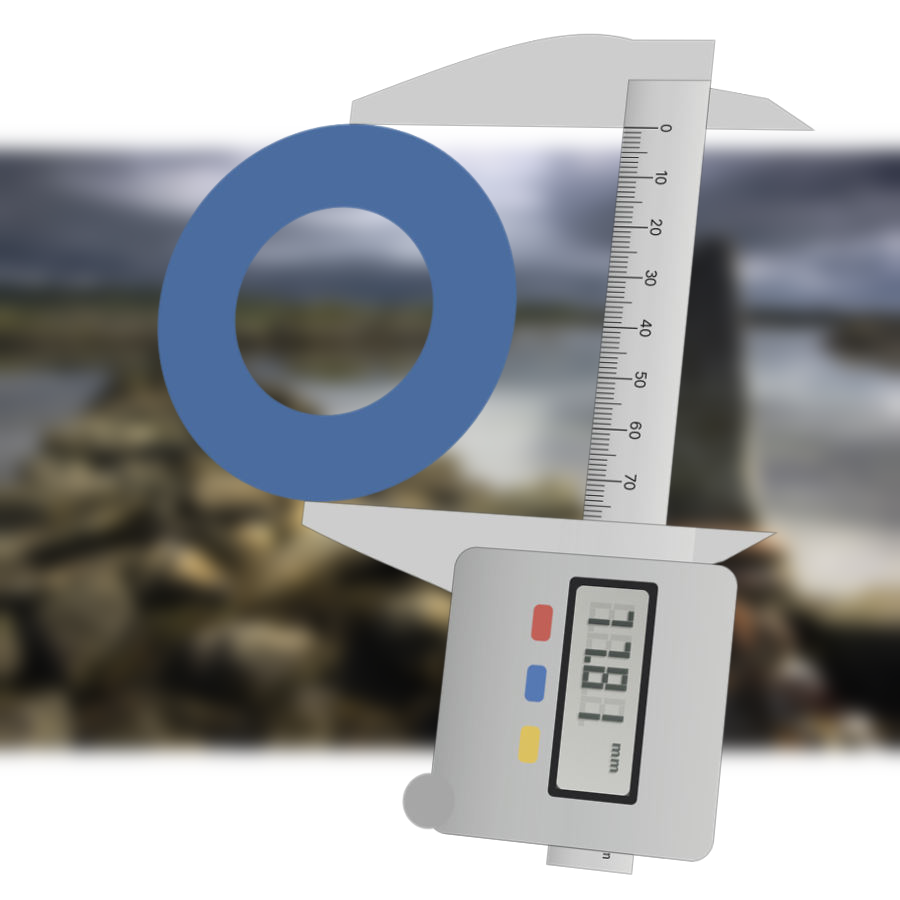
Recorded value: value=77.81 unit=mm
